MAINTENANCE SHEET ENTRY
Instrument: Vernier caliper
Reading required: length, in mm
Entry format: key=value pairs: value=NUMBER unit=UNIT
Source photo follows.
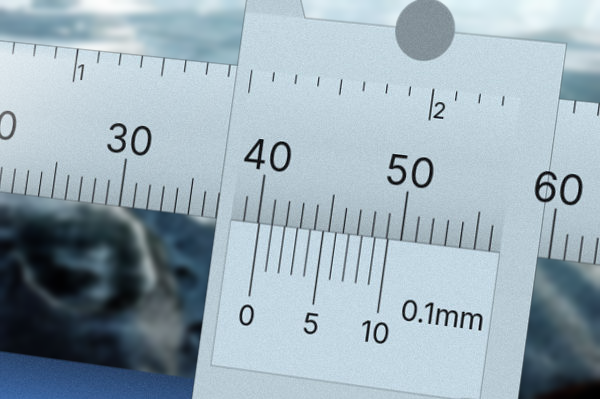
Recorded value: value=40.1 unit=mm
